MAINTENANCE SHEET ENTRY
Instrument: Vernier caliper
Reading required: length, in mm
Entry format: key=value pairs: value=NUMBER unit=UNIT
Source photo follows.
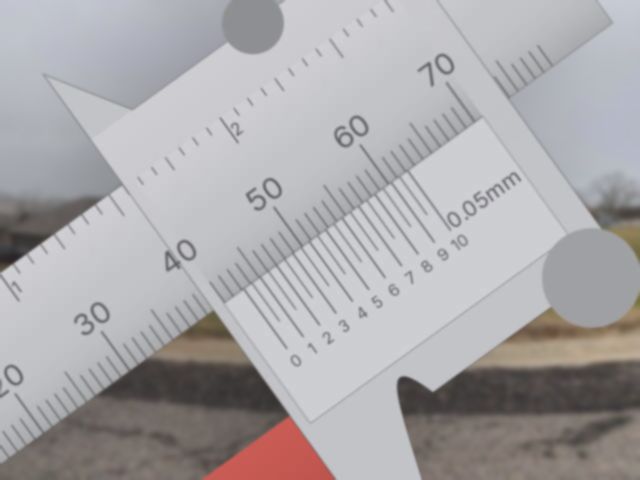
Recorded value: value=43.2 unit=mm
